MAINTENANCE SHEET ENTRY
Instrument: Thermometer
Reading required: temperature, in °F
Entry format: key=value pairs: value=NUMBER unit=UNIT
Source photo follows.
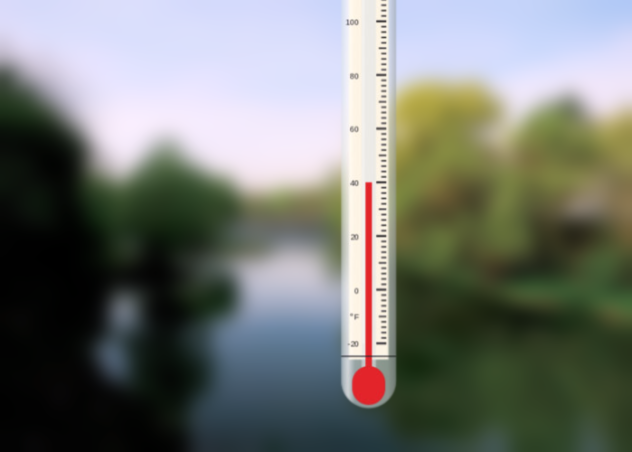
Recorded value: value=40 unit=°F
